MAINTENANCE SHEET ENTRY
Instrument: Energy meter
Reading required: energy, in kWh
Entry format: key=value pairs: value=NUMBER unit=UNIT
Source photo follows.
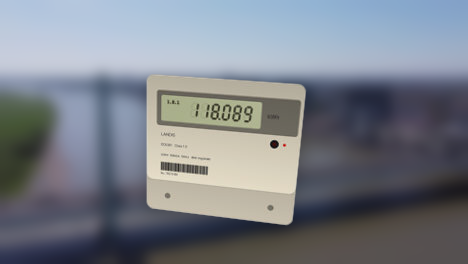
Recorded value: value=118.089 unit=kWh
